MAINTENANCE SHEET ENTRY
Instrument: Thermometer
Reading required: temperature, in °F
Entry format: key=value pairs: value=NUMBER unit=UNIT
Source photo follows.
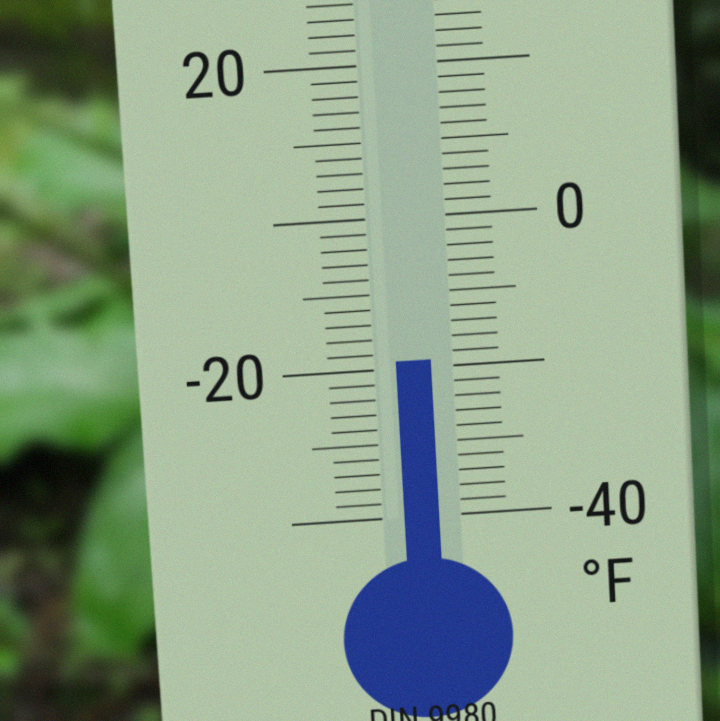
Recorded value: value=-19 unit=°F
